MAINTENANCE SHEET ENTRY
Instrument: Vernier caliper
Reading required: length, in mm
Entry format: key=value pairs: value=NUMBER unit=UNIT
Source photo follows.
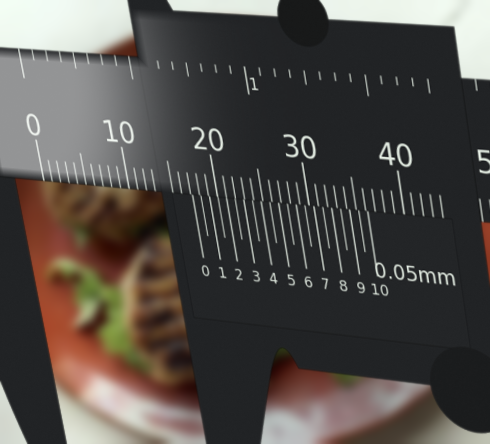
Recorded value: value=17.2 unit=mm
